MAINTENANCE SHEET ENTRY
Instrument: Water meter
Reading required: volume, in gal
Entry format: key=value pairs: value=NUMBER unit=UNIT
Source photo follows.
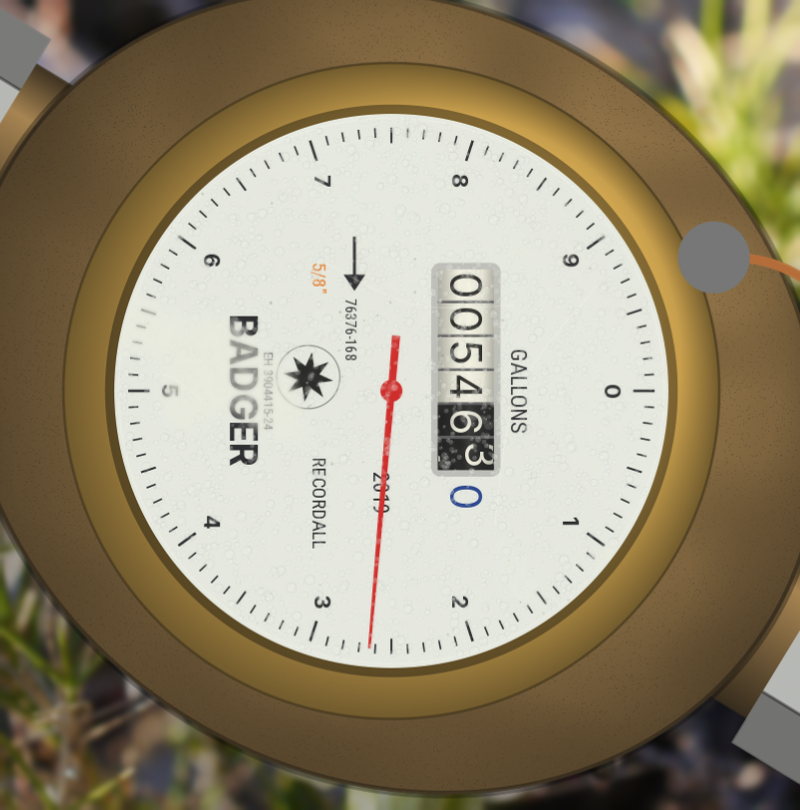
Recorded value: value=54632.6 unit=gal
